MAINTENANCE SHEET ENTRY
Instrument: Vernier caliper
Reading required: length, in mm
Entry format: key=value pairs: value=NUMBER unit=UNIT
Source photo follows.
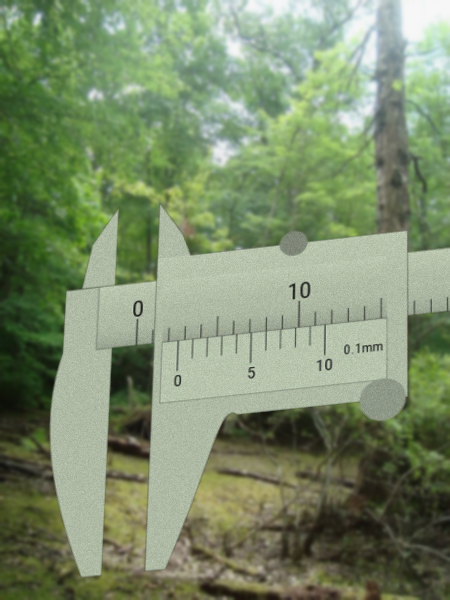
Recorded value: value=2.6 unit=mm
